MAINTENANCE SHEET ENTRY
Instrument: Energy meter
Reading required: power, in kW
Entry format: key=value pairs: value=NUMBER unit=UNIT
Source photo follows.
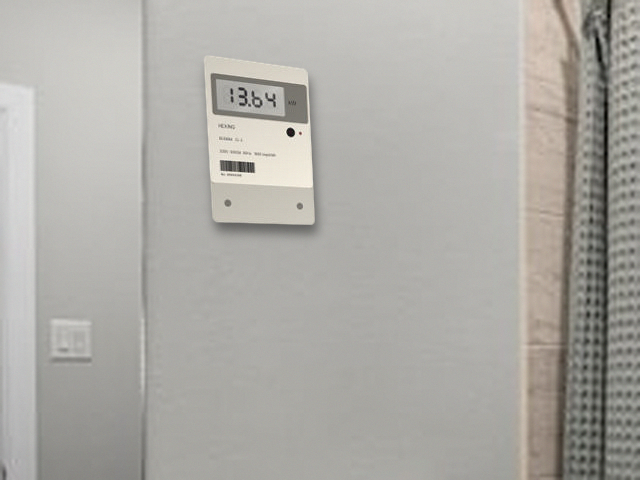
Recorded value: value=13.64 unit=kW
